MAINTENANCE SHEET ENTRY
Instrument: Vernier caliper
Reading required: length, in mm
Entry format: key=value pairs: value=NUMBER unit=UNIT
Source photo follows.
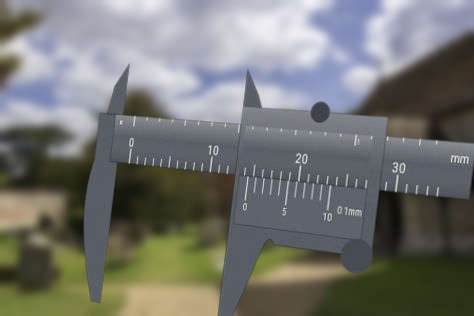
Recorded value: value=14.4 unit=mm
